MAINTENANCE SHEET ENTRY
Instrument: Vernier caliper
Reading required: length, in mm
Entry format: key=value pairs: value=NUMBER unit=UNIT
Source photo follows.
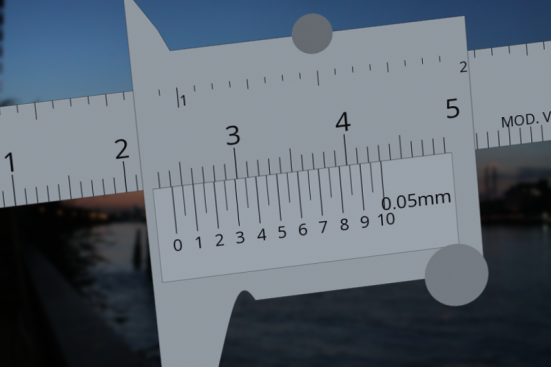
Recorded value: value=24.1 unit=mm
